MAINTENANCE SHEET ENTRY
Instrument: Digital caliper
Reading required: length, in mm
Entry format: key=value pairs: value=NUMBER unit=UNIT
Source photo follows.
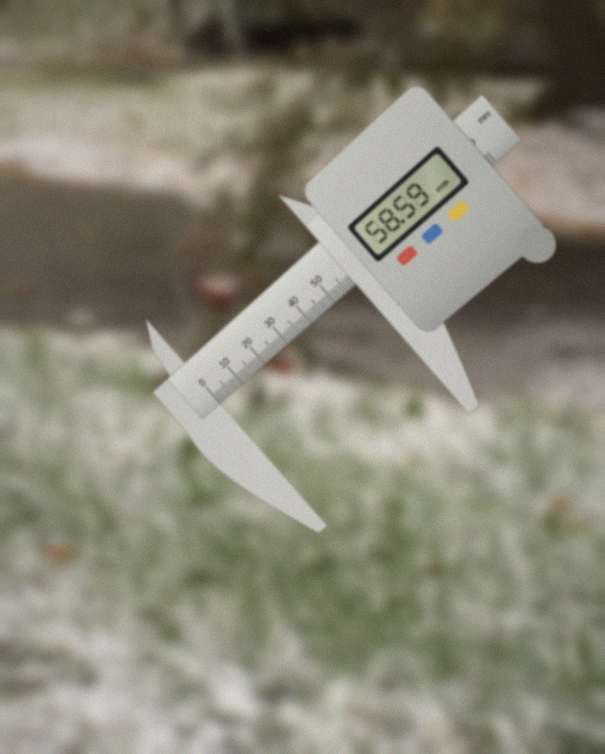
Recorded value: value=58.59 unit=mm
